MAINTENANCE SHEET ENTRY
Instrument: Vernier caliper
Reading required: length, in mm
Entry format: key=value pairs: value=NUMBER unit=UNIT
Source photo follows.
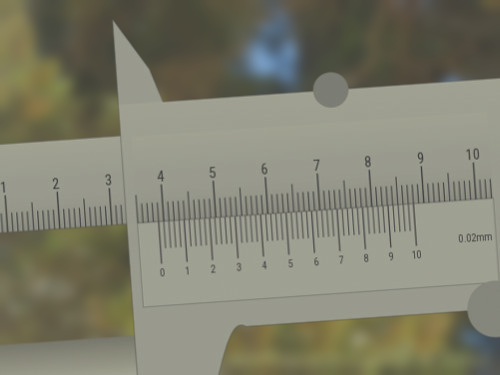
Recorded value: value=39.0 unit=mm
